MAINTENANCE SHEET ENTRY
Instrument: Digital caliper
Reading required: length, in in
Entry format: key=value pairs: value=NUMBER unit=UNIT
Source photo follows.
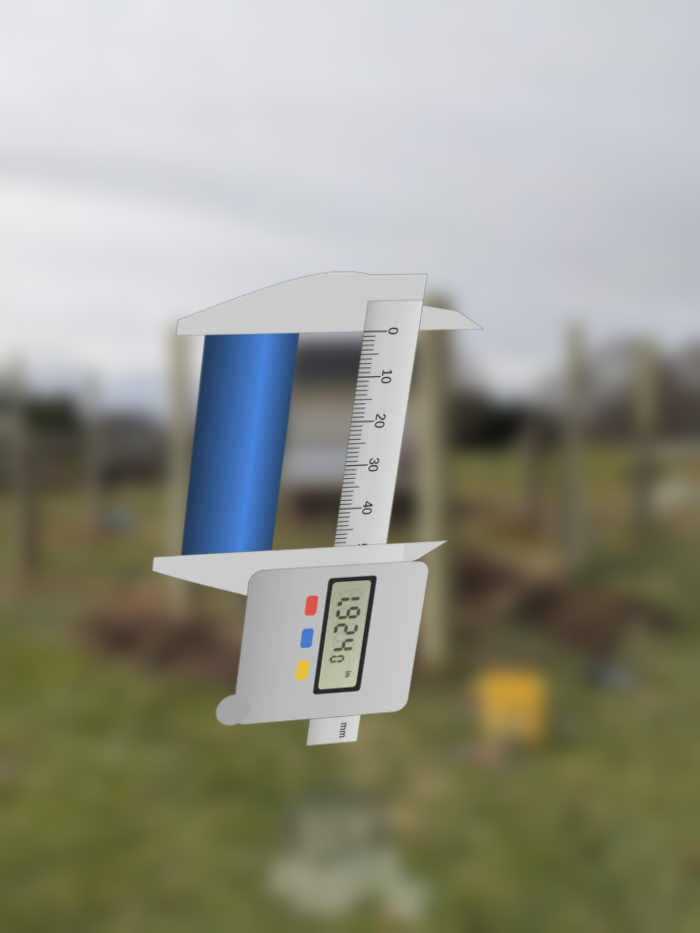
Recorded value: value=1.9240 unit=in
